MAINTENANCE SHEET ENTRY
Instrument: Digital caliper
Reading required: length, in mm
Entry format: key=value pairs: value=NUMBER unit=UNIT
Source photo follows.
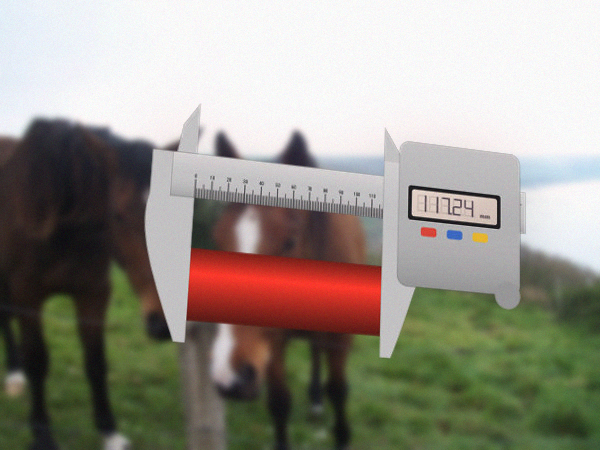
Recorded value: value=117.24 unit=mm
